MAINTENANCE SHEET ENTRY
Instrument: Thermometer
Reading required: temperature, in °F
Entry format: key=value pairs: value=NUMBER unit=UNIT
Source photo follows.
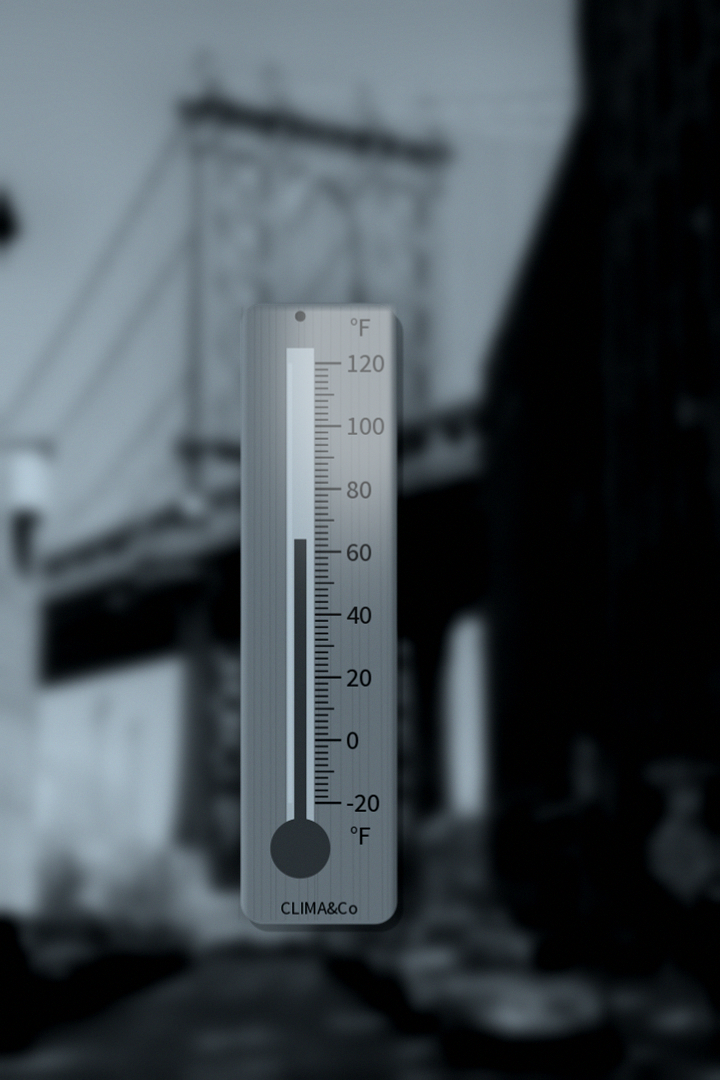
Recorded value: value=64 unit=°F
